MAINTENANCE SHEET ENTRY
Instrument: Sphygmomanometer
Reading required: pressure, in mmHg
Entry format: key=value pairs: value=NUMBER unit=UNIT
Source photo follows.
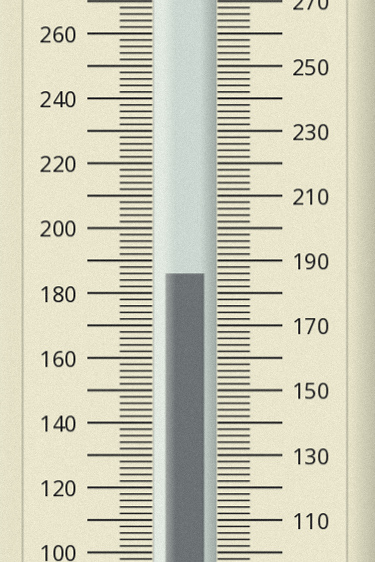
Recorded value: value=186 unit=mmHg
